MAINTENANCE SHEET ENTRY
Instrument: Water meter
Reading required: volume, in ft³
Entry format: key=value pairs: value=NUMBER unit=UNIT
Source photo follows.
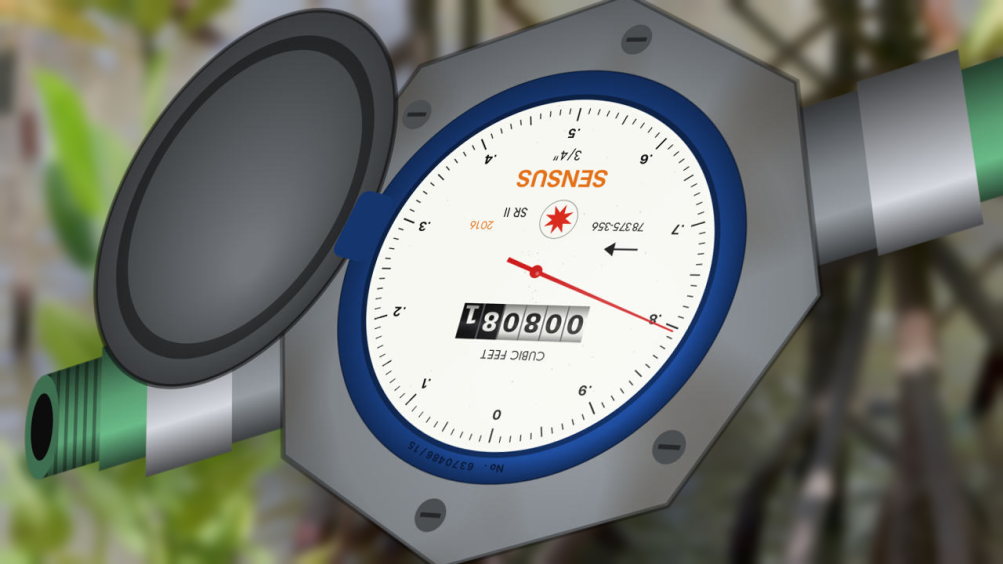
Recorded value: value=8080.80 unit=ft³
